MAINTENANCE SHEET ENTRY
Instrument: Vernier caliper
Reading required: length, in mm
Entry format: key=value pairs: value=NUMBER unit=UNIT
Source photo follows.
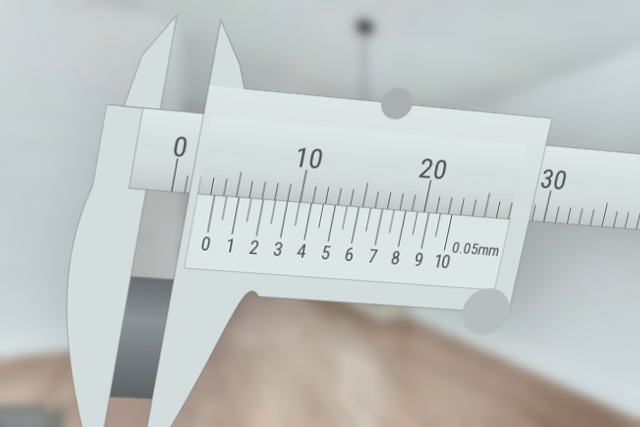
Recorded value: value=3.3 unit=mm
